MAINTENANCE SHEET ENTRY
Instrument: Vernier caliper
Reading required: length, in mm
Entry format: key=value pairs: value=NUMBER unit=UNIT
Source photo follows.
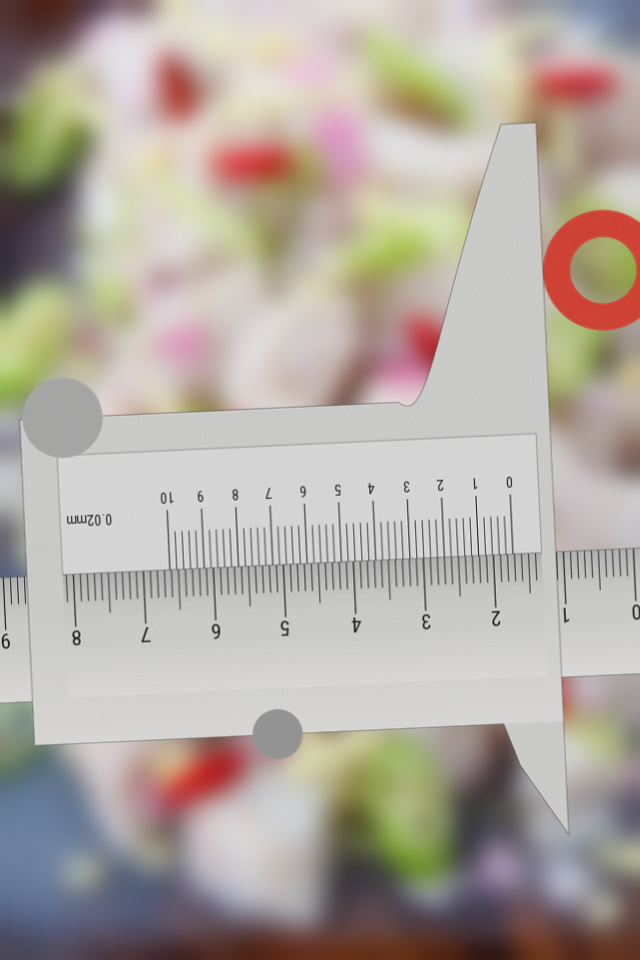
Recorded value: value=17.2 unit=mm
